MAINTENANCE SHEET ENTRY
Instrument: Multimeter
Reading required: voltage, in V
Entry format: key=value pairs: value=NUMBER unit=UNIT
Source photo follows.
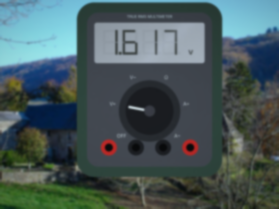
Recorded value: value=1.617 unit=V
